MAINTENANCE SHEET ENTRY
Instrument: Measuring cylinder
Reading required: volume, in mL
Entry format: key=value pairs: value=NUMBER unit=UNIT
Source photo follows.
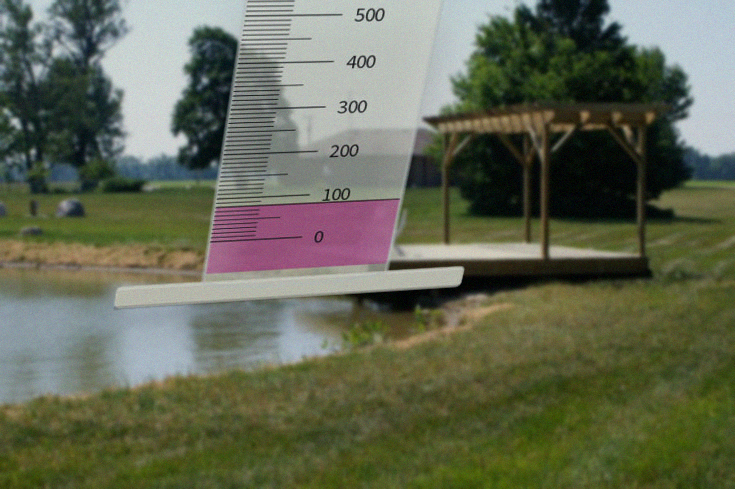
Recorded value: value=80 unit=mL
